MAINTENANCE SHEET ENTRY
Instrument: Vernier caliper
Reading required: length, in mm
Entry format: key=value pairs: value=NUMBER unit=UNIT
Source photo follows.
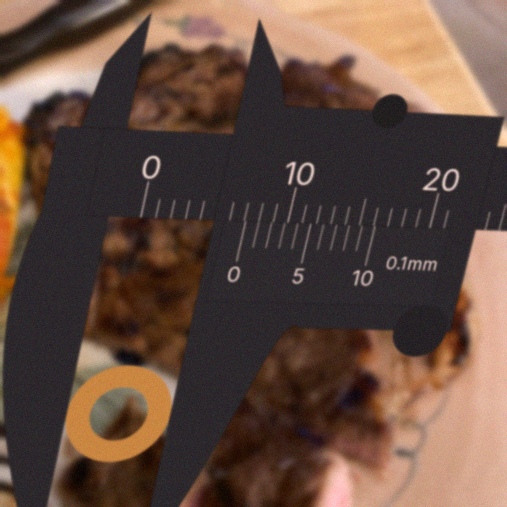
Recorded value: value=7.1 unit=mm
